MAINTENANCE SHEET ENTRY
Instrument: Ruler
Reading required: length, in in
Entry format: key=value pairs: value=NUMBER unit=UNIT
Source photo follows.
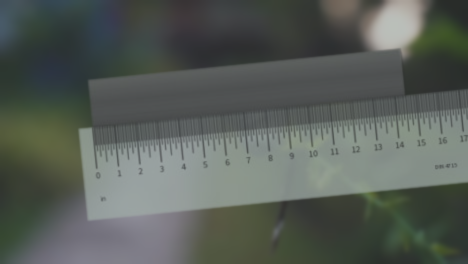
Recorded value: value=14.5 unit=in
